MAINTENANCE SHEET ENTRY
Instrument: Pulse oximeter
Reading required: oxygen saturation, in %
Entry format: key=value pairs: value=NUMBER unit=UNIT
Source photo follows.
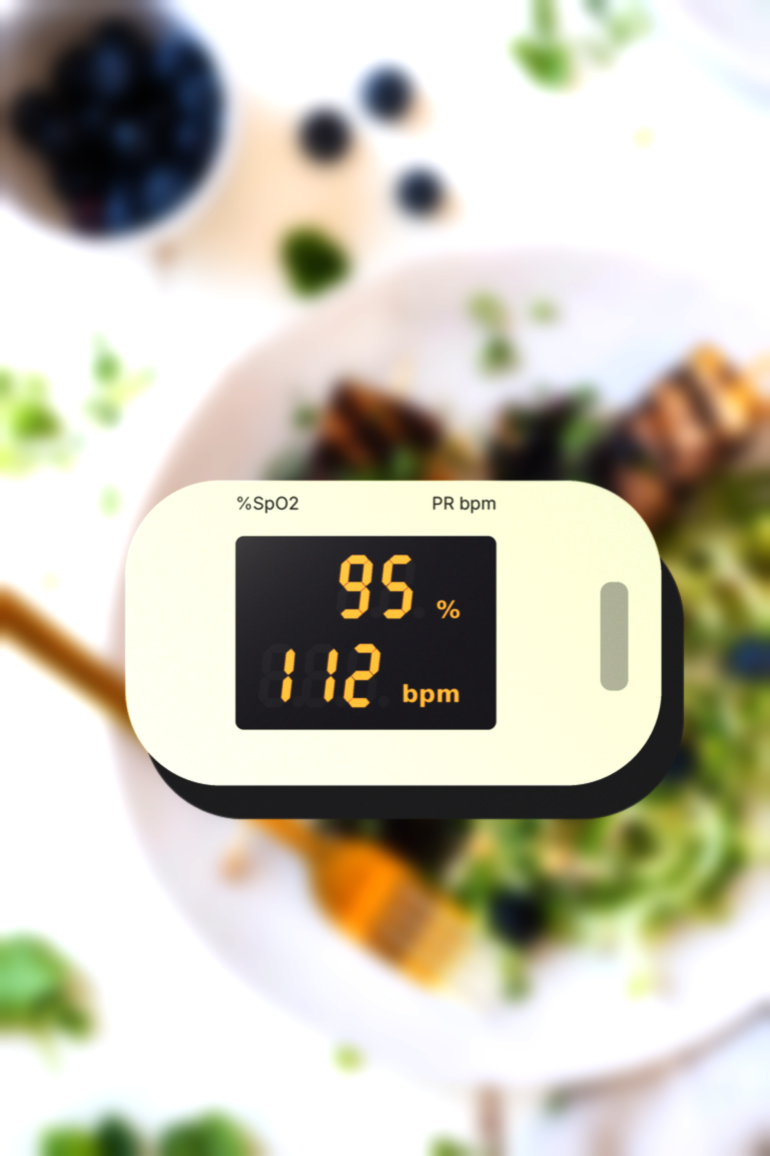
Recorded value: value=95 unit=%
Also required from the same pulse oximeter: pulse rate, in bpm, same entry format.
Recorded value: value=112 unit=bpm
